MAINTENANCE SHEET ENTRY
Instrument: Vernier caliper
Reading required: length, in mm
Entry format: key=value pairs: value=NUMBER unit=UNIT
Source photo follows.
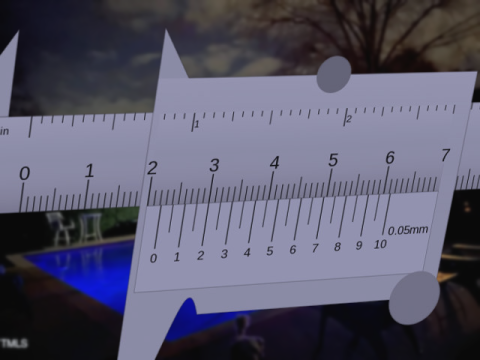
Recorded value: value=22.2 unit=mm
